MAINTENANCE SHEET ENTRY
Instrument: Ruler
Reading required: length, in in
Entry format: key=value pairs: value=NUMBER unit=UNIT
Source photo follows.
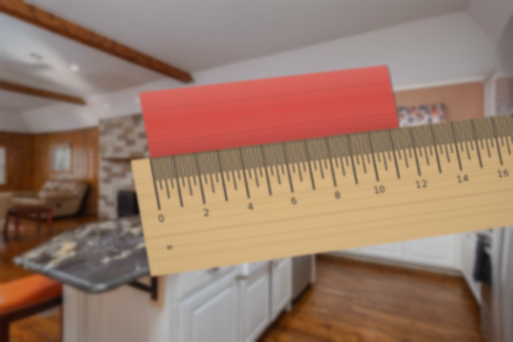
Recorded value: value=11.5 unit=in
